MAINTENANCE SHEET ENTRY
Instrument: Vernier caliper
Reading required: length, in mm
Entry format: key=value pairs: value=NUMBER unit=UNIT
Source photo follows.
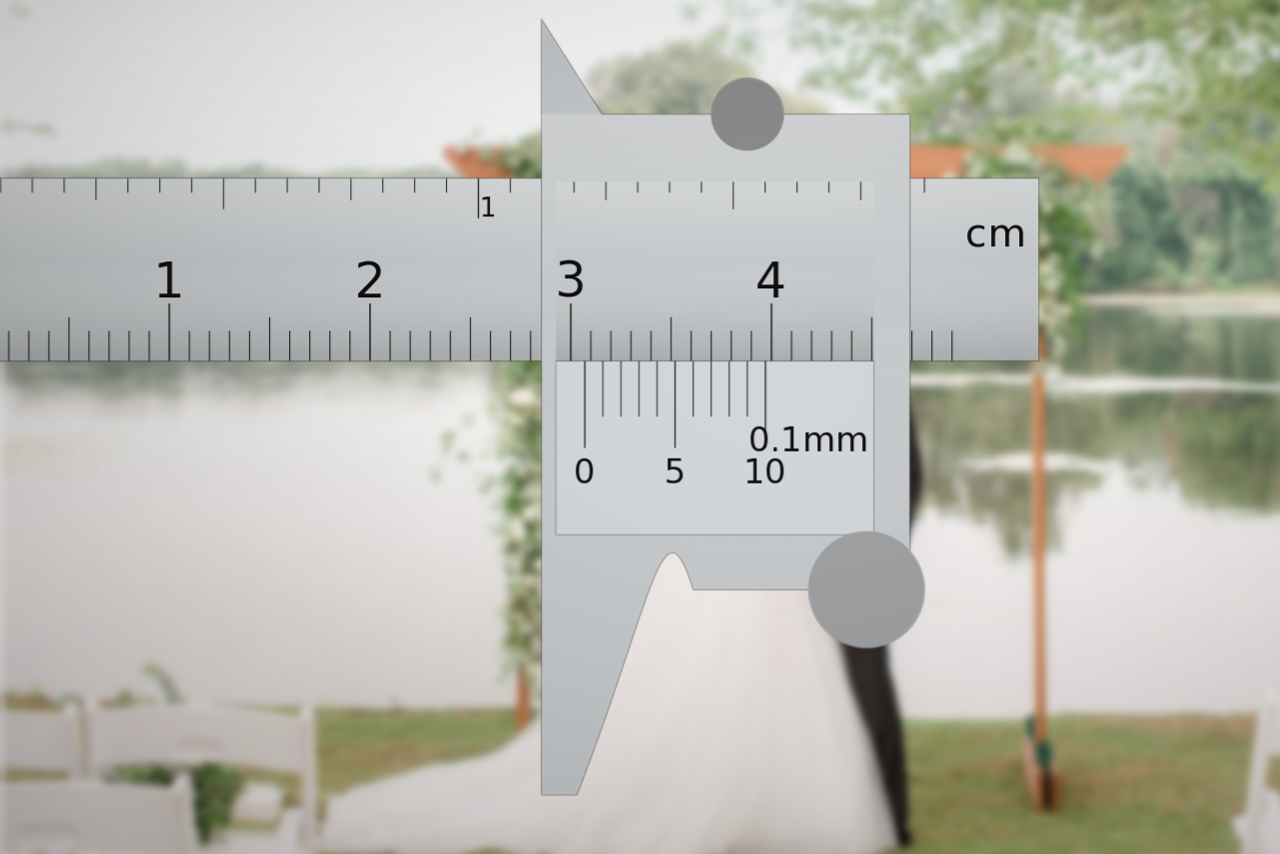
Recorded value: value=30.7 unit=mm
